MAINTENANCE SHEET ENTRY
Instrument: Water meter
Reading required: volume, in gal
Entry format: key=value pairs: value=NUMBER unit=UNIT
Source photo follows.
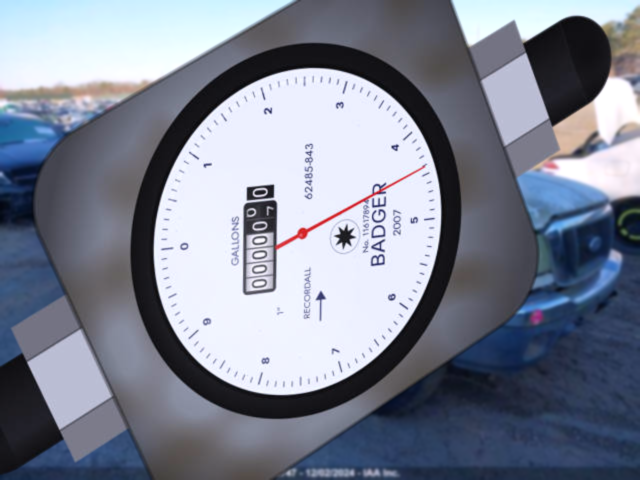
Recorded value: value=64.4 unit=gal
